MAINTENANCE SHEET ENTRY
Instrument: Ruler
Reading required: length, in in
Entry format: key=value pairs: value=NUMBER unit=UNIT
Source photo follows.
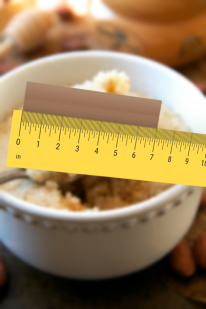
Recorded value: value=7 unit=in
